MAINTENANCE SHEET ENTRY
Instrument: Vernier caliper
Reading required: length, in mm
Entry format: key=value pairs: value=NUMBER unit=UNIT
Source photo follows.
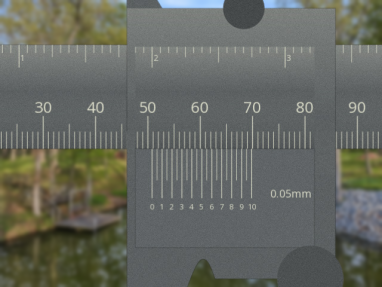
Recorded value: value=50.8 unit=mm
